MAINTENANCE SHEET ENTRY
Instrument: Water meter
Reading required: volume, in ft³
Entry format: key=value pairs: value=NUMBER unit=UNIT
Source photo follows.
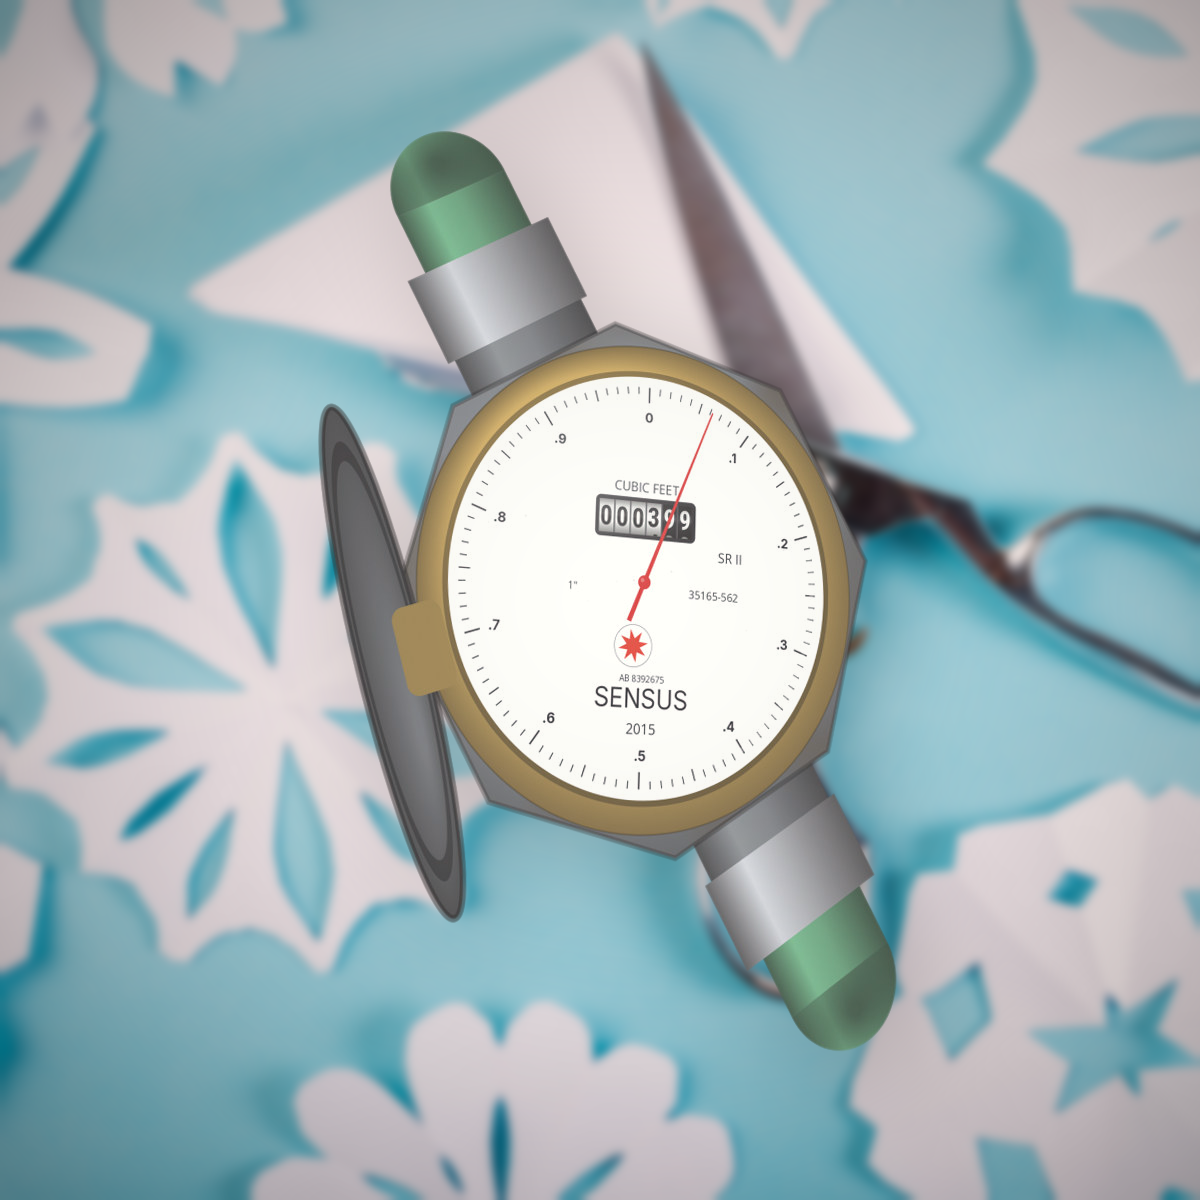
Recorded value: value=399.06 unit=ft³
